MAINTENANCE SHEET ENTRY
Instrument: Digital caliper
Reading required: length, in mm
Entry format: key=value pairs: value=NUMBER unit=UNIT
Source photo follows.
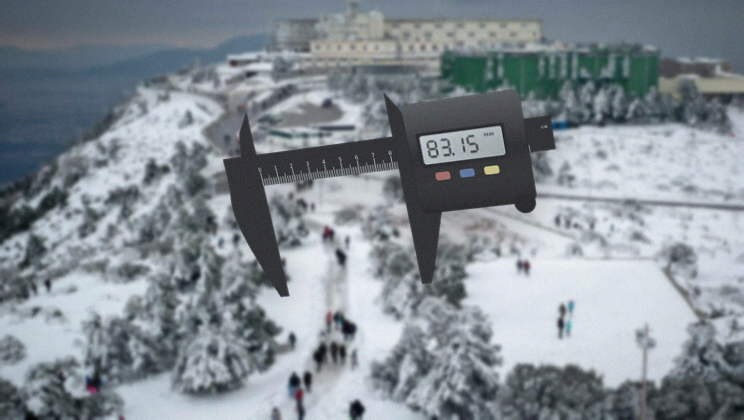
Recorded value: value=83.15 unit=mm
